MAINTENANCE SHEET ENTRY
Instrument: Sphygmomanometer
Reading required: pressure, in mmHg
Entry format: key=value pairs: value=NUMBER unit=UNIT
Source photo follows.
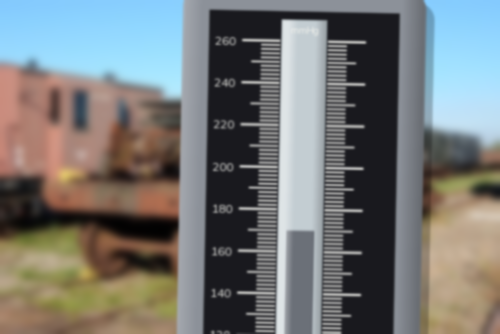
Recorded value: value=170 unit=mmHg
